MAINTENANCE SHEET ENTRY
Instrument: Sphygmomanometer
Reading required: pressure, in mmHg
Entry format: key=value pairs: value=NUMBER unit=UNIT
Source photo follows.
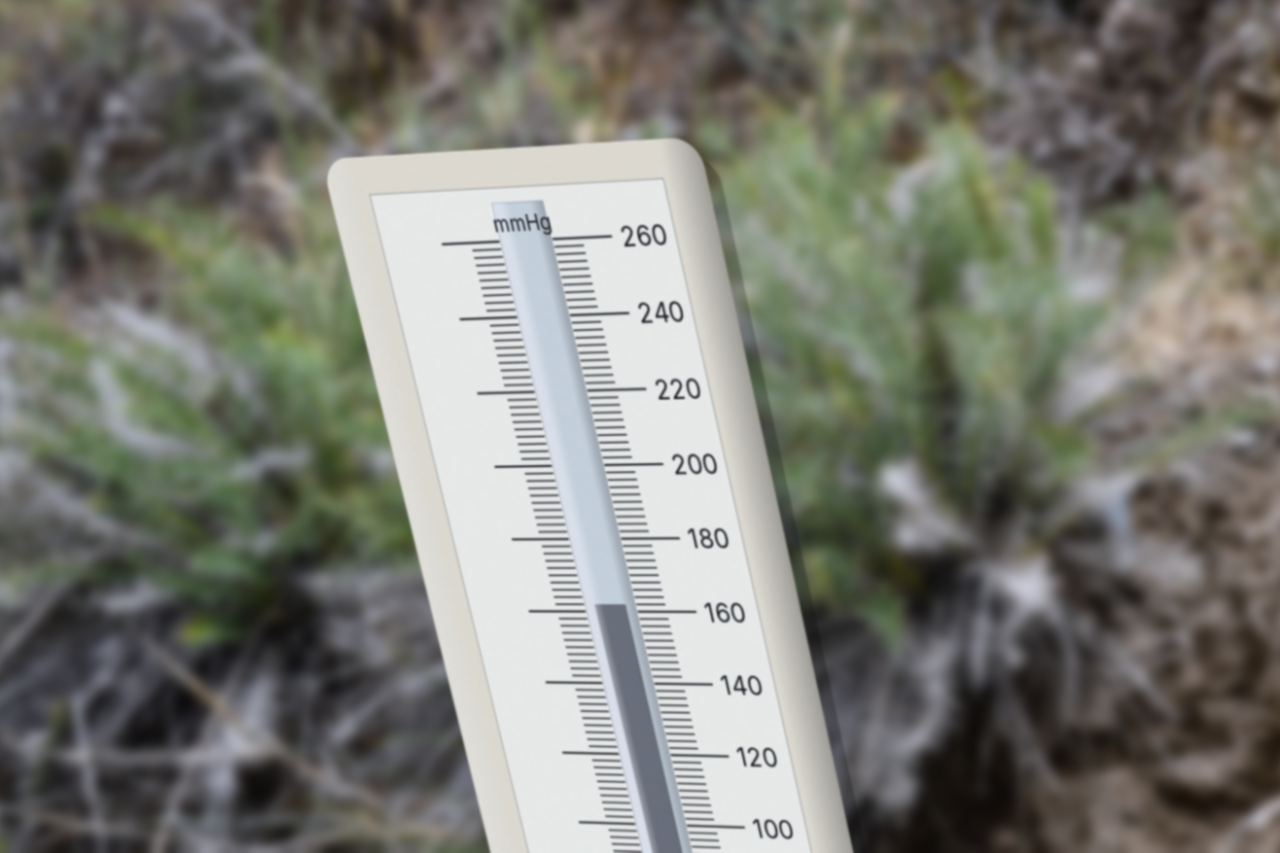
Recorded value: value=162 unit=mmHg
